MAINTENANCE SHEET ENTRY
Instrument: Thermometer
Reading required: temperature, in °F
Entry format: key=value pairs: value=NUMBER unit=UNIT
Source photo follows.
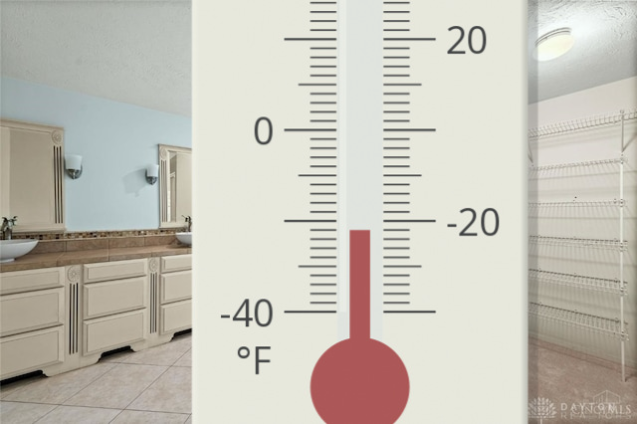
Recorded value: value=-22 unit=°F
